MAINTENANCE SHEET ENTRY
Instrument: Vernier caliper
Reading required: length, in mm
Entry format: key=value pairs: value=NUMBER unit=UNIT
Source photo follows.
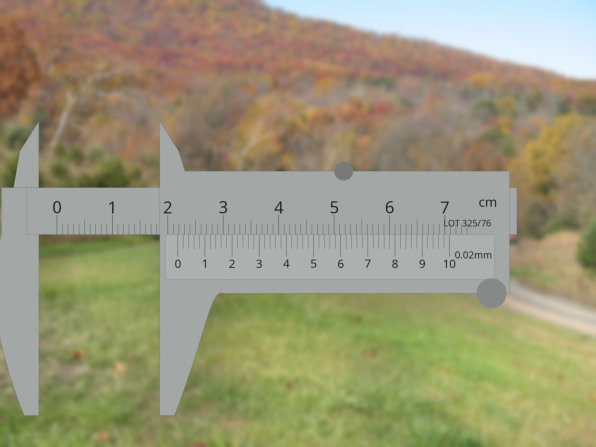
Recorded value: value=21.8 unit=mm
